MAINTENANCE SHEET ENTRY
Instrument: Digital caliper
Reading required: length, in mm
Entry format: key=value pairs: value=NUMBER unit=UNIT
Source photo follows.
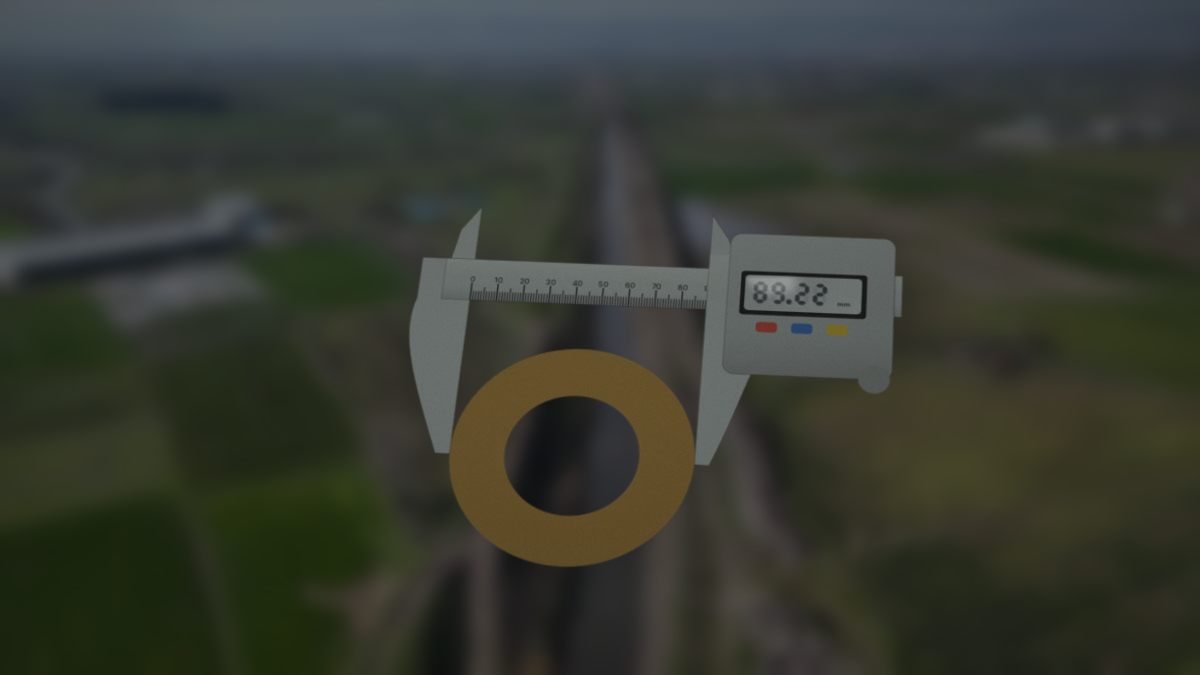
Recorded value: value=89.22 unit=mm
